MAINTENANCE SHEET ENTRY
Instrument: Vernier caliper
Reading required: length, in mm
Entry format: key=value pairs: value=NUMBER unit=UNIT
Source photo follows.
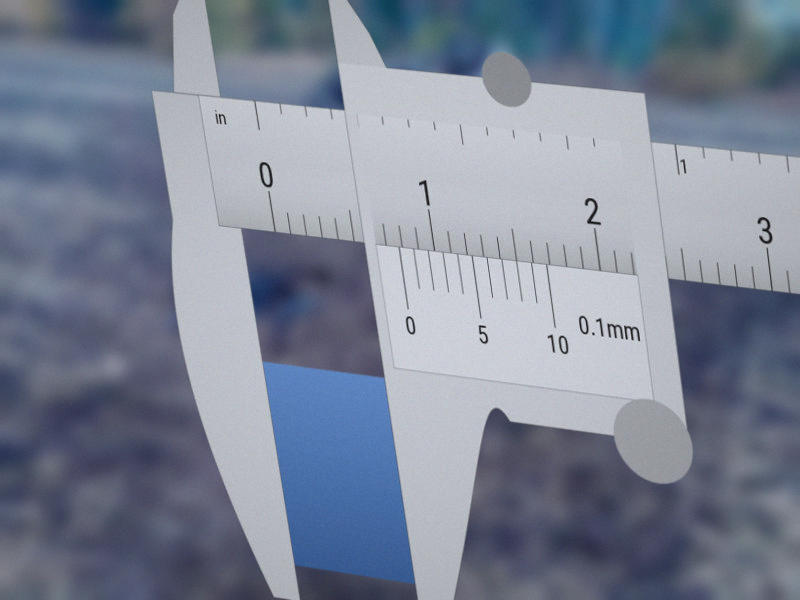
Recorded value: value=7.8 unit=mm
